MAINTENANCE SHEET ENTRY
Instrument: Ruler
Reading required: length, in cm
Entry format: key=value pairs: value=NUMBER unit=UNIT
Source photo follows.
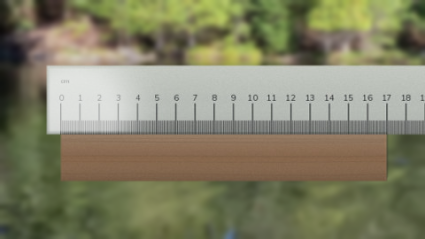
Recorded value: value=17 unit=cm
